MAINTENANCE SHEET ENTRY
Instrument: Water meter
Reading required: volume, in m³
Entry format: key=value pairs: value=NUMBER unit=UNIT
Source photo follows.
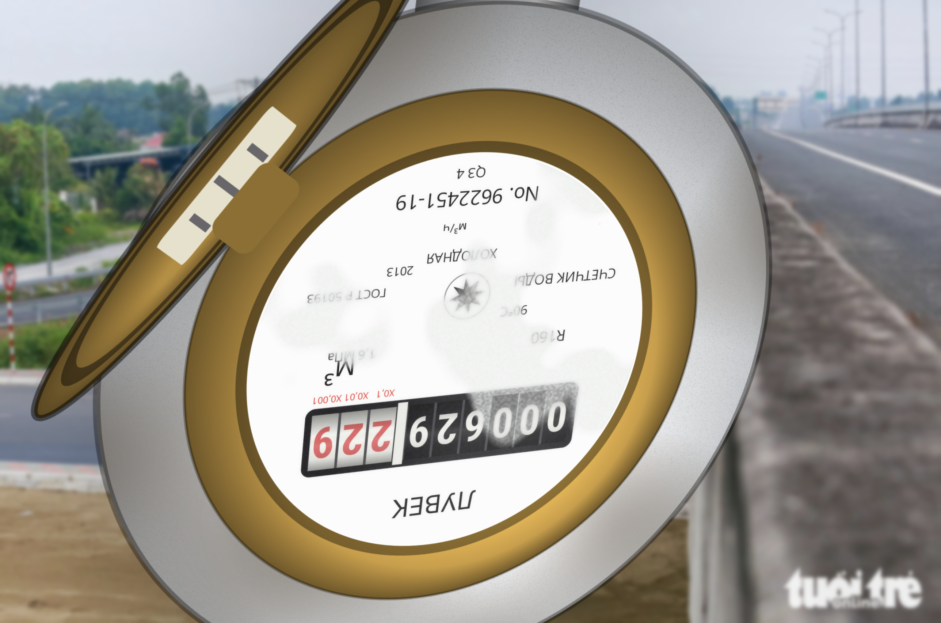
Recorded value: value=629.229 unit=m³
